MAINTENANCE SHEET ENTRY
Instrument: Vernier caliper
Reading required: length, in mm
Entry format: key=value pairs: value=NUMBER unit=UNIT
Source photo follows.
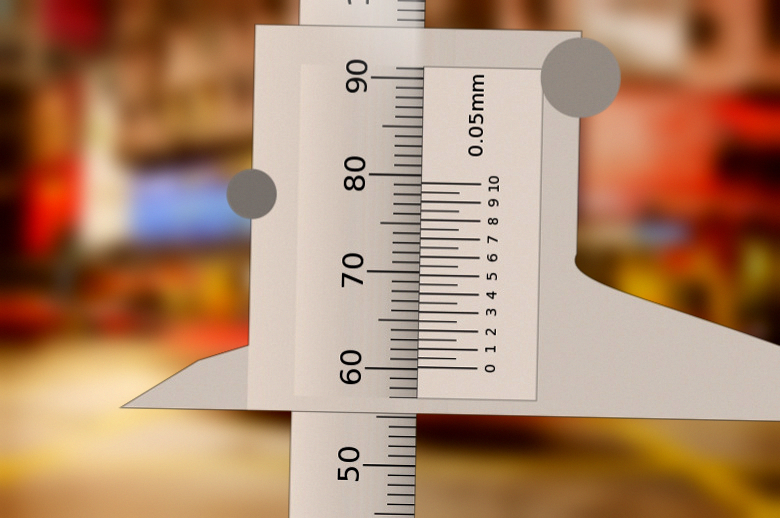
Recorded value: value=60.2 unit=mm
